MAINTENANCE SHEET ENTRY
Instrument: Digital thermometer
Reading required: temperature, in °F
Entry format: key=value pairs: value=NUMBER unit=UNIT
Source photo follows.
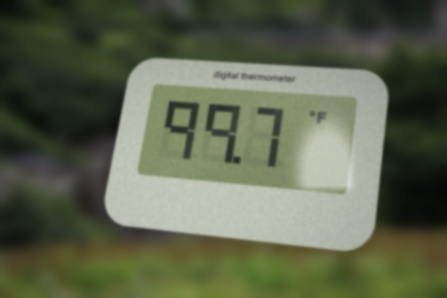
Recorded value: value=99.7 unit=°F
